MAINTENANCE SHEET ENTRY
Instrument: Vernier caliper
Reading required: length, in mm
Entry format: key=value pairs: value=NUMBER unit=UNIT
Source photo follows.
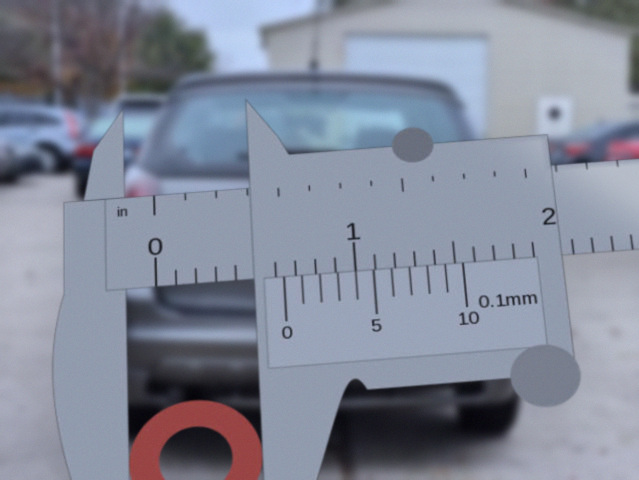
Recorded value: value=6.4 unit=mm
